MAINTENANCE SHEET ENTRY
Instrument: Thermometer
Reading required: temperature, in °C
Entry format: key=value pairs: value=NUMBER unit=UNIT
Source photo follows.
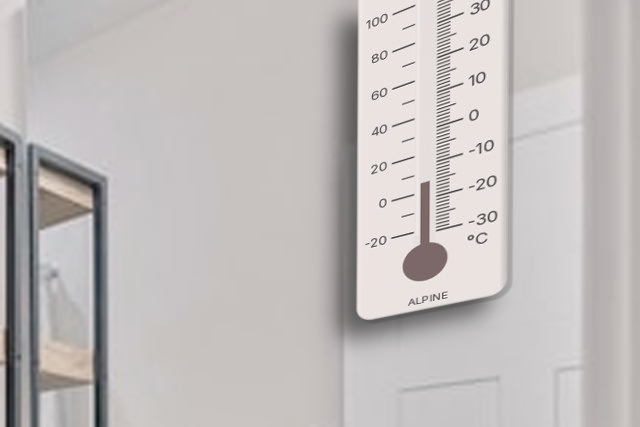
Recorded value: value=-15 unit=°C
